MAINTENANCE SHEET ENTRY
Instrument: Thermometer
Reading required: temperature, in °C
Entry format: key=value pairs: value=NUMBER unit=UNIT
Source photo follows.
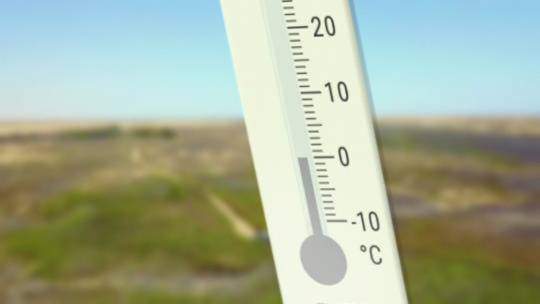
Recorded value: value=0 unit=°C
